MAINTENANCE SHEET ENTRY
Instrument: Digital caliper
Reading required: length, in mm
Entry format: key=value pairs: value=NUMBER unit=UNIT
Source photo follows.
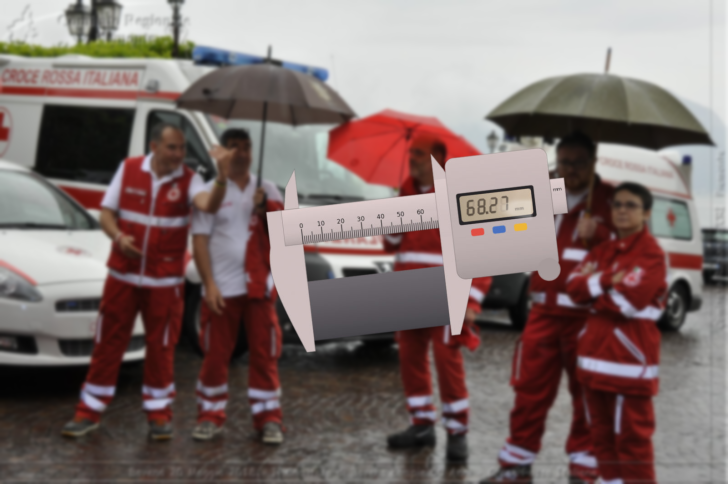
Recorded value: value=68.27 unit=mm
